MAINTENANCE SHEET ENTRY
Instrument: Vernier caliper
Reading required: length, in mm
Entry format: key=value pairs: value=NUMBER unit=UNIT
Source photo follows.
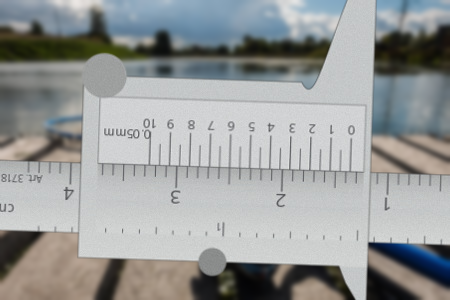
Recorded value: value=13.6 unit=mm
